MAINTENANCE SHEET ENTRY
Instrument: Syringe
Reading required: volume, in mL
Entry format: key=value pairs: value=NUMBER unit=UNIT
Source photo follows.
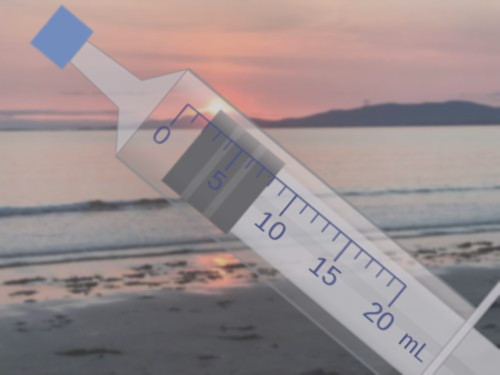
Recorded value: value=2 unit=mL
